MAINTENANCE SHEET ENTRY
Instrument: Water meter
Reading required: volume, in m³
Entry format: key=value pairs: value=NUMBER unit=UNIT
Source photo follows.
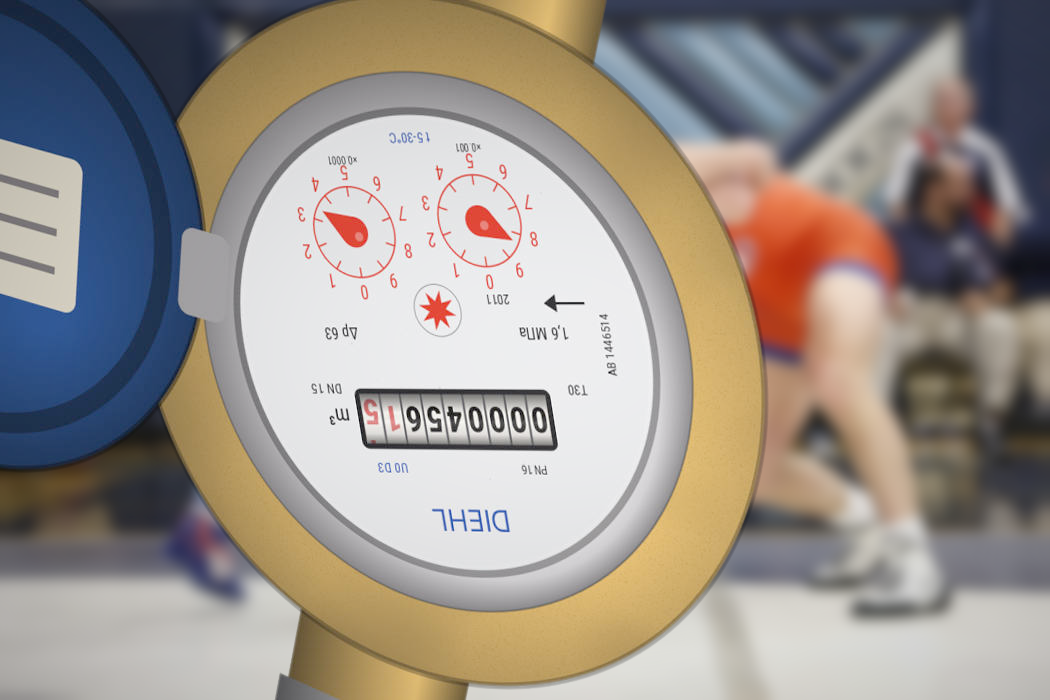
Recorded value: value=456.1483 unit=m³
